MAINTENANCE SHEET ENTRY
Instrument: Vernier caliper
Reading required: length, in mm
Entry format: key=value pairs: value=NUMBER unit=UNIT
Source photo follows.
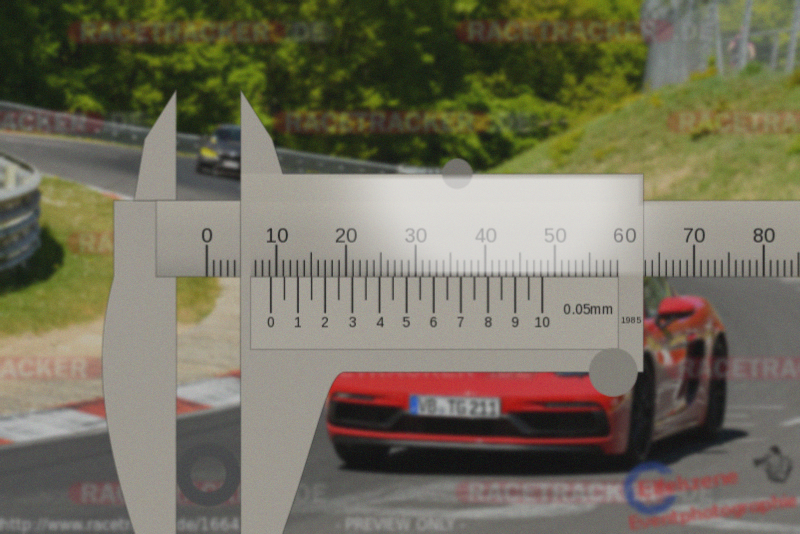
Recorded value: value=9.2 unit=mm
